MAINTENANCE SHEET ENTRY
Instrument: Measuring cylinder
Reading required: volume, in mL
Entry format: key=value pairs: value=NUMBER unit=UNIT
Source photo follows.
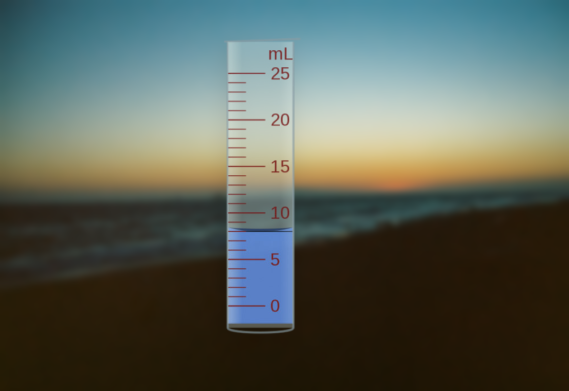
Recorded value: value=8 unit=mL
